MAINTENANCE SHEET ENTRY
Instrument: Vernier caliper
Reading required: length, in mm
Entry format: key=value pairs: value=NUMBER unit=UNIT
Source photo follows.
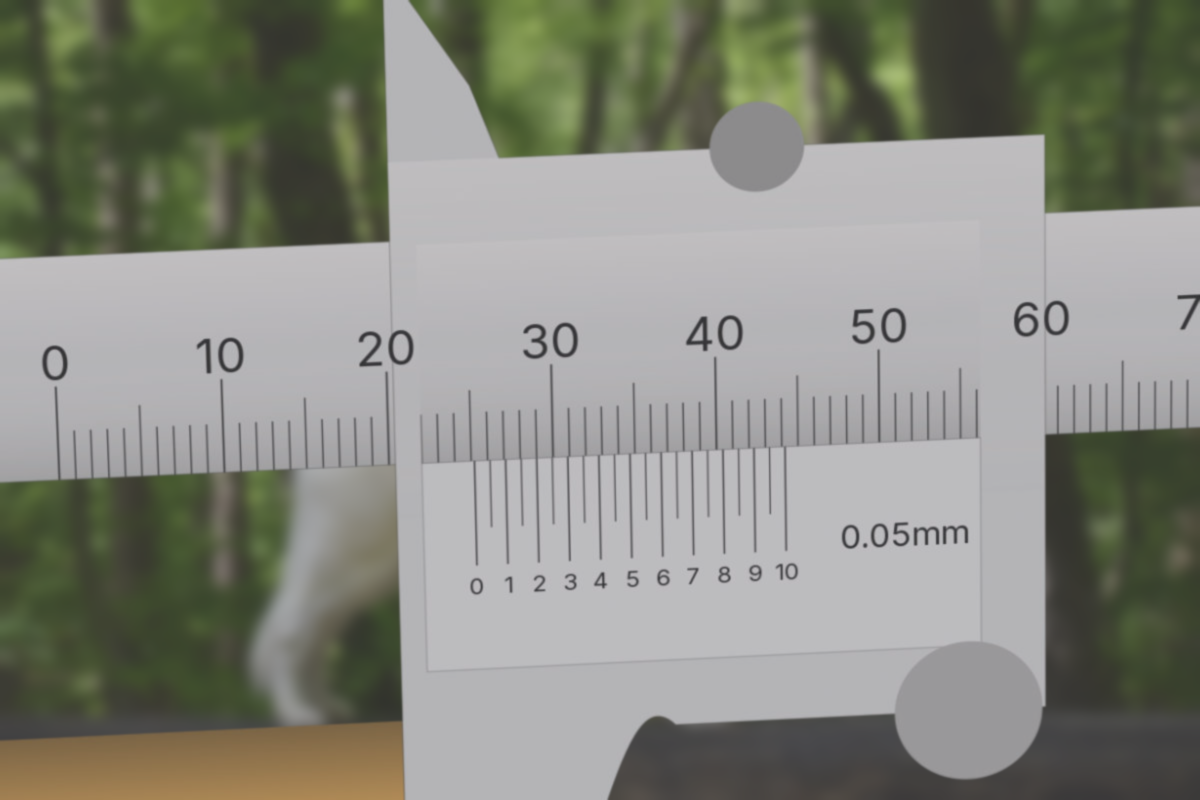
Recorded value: value=25.2 unit=mm
